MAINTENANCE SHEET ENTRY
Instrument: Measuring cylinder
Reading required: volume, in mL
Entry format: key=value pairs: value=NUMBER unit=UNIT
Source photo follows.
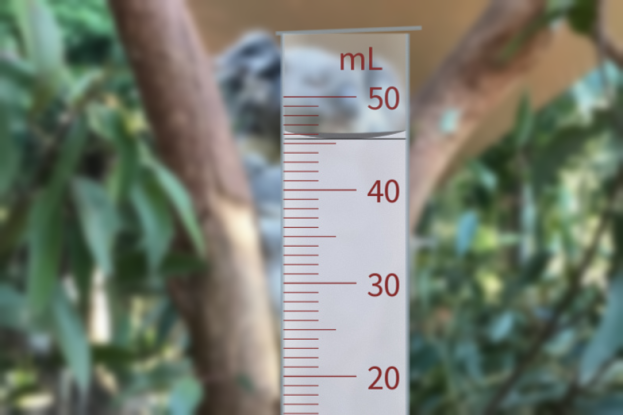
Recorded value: value=45.5 unit=mL
